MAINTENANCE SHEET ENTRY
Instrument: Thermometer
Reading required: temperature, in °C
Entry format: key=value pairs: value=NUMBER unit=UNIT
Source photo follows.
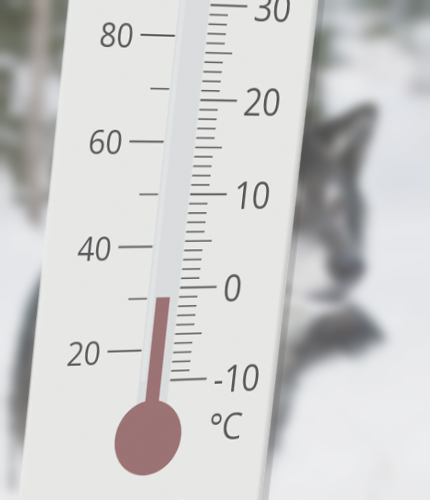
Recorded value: value=-1 unit=°C
